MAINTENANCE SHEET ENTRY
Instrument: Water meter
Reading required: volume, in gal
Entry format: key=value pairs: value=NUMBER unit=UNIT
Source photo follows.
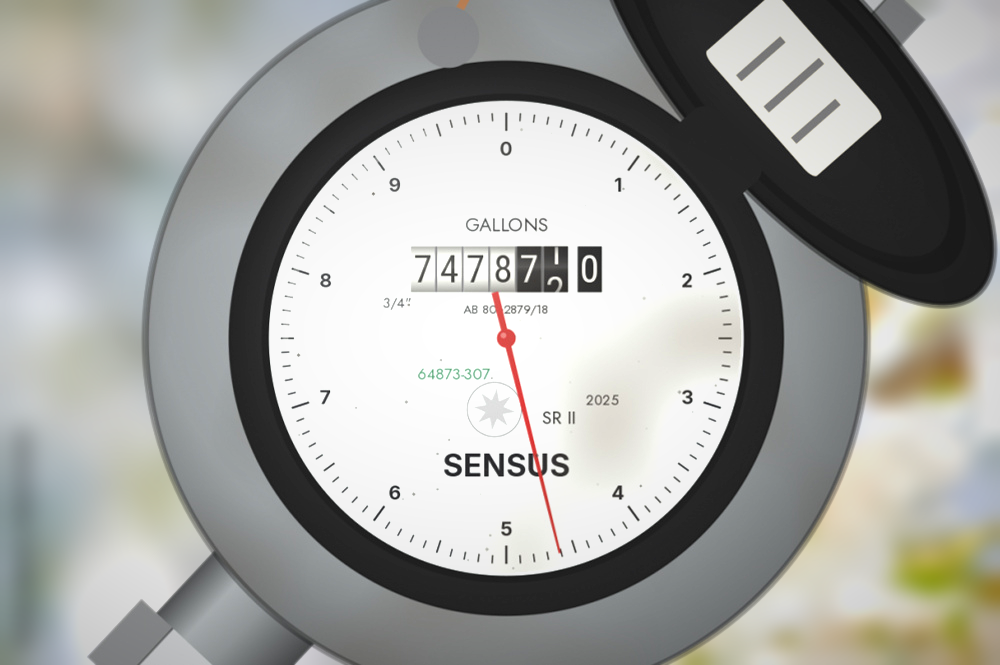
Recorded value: value=7478714.6 unit=gal
